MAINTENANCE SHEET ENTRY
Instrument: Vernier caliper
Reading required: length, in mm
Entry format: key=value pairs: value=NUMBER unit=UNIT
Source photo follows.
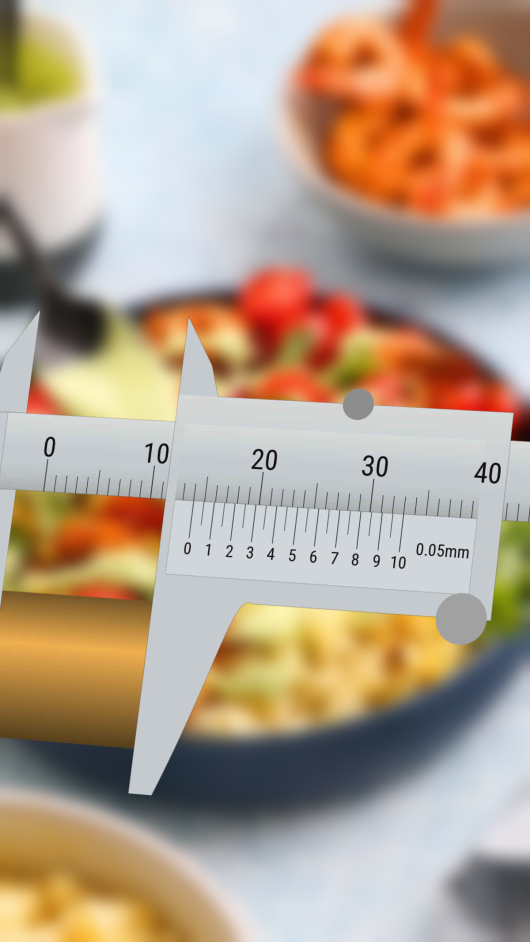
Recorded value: value=14.0 unit=mm
